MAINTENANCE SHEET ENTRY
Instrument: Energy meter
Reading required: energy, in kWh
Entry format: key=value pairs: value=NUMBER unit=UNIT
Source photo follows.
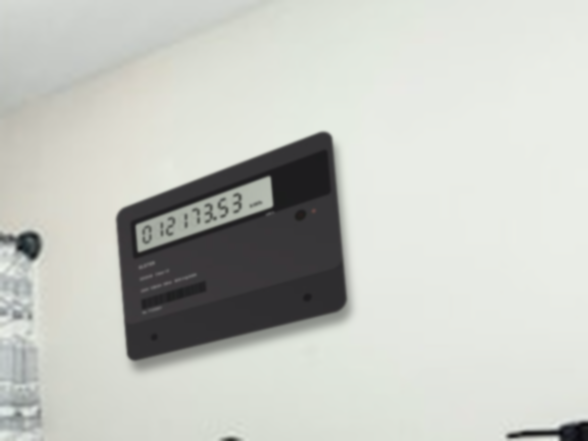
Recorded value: value=12173.53 unit=kWh
